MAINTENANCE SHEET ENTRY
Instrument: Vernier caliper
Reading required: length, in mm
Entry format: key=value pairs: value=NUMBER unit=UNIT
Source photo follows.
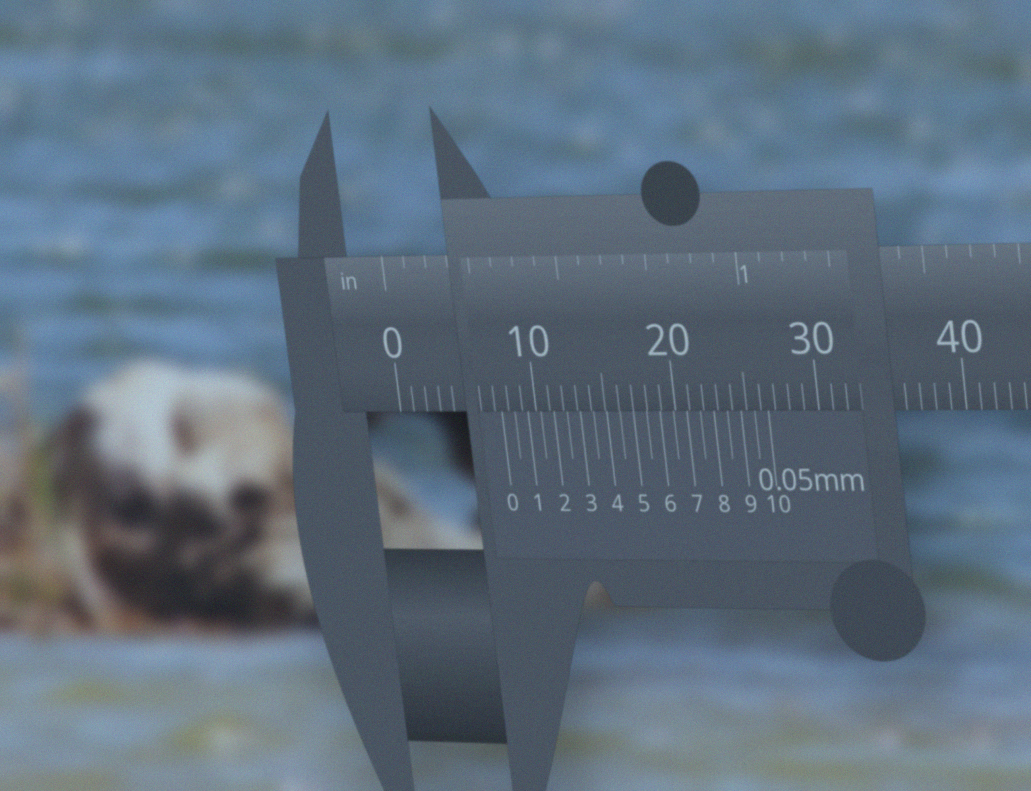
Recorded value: value=7.5 unit=mm
